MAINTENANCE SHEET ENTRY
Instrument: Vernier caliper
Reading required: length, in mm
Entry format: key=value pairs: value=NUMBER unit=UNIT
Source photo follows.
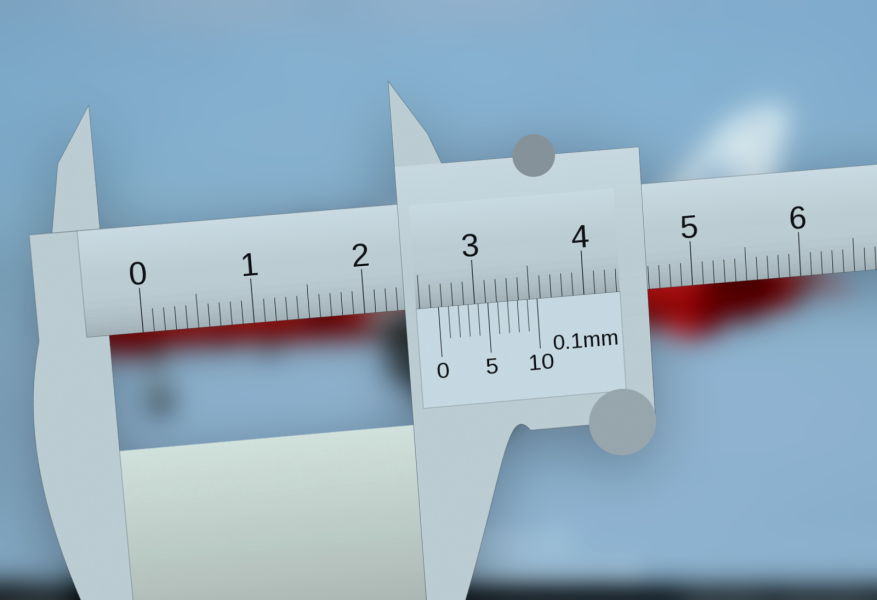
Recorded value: value=26.7 unit=mm
